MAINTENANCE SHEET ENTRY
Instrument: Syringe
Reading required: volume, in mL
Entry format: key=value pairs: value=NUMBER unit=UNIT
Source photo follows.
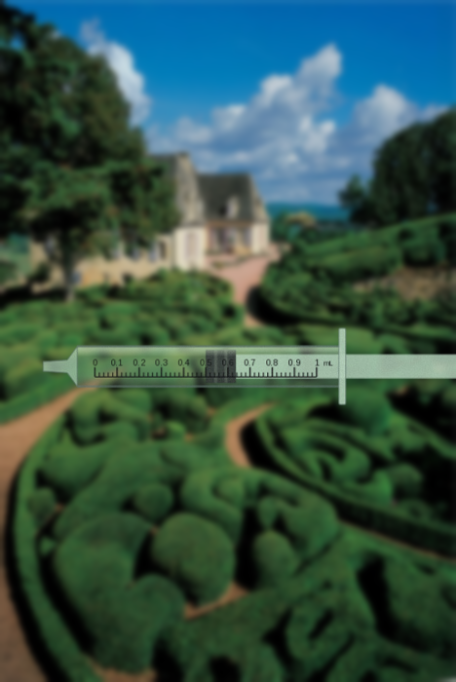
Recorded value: value=0.5 unit=mL
